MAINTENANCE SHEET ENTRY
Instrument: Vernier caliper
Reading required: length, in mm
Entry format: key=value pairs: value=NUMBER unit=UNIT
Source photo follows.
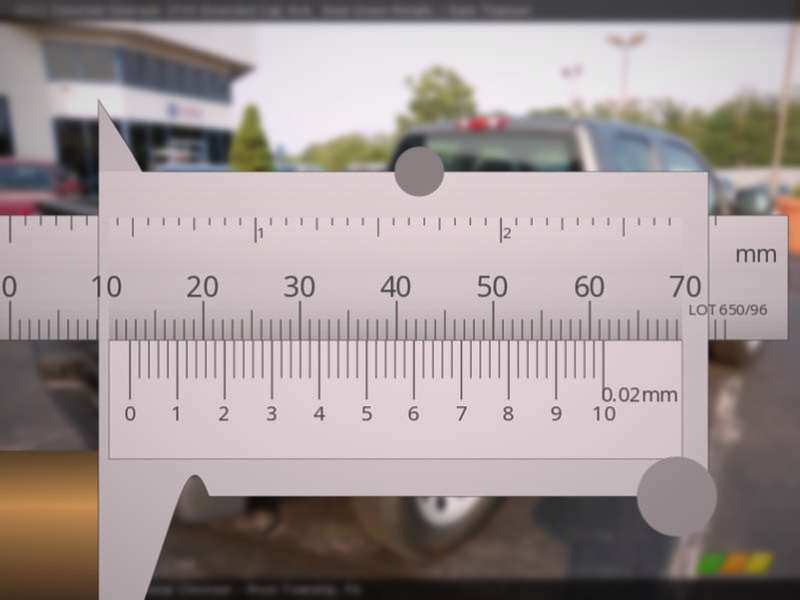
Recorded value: value=12.4 unit=mm
